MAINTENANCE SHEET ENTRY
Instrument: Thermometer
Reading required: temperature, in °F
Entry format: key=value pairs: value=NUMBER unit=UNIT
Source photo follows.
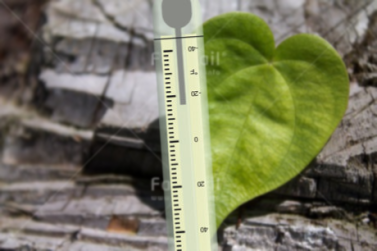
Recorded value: value=-16 unit=°F
